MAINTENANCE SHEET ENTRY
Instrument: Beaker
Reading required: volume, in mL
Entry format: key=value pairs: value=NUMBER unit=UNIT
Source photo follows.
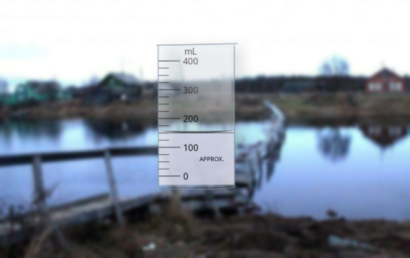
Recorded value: value=150 unit=mL
